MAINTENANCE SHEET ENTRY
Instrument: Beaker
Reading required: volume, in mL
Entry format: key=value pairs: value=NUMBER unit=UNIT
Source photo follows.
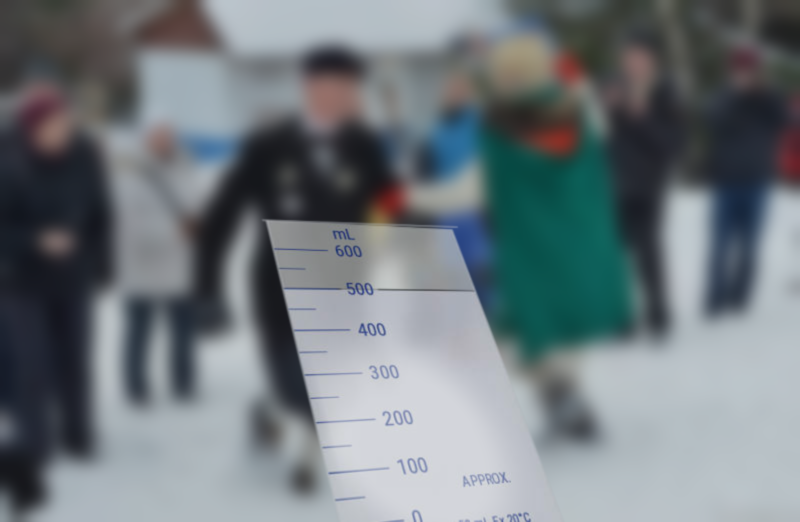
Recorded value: value=500 unit=mL
